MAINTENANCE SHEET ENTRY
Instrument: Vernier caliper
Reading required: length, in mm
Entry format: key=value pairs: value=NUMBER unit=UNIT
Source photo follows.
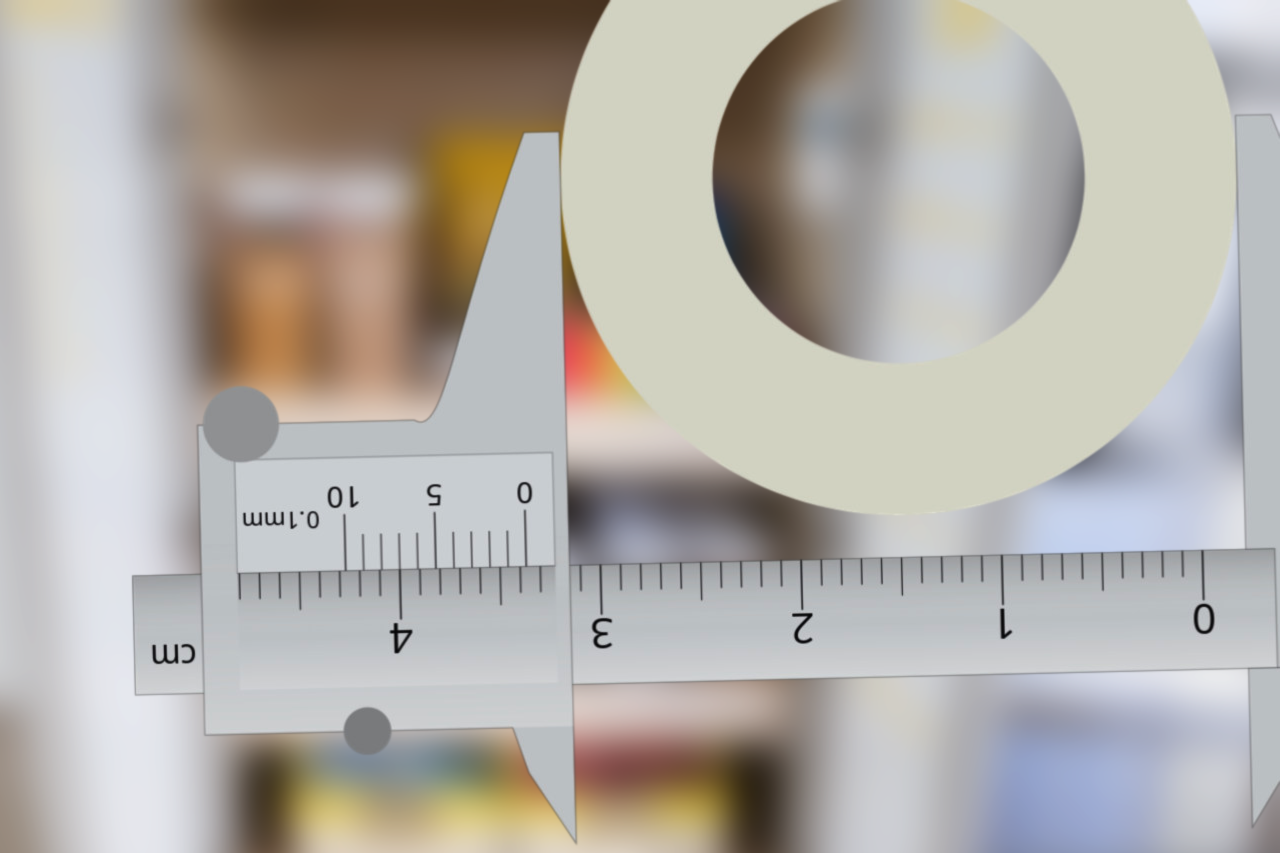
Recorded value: value=33.7 unit=mm
